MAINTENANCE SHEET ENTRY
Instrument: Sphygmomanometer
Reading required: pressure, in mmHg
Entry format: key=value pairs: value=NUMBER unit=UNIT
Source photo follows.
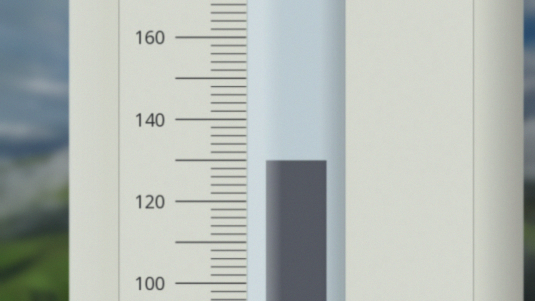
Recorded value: value=130 unit=mmHg
